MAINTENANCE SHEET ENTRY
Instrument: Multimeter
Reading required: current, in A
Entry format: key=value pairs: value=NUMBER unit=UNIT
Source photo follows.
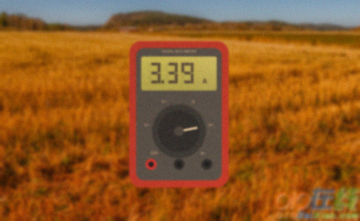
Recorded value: value=3.39 unit=A
